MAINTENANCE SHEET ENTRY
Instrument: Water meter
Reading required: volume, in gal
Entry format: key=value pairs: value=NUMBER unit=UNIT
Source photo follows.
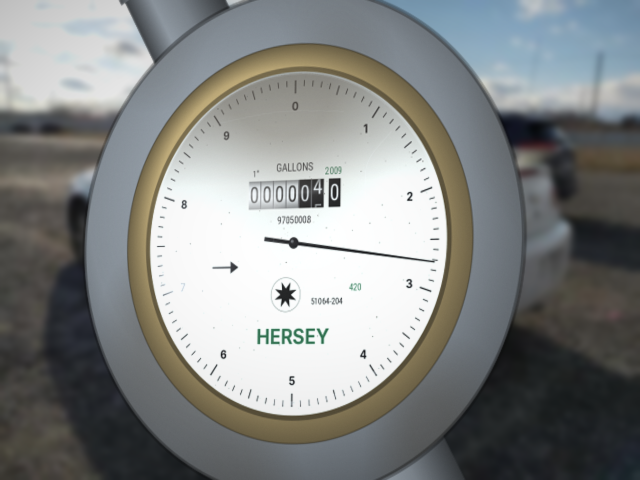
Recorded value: value=42.7 unit=gal
